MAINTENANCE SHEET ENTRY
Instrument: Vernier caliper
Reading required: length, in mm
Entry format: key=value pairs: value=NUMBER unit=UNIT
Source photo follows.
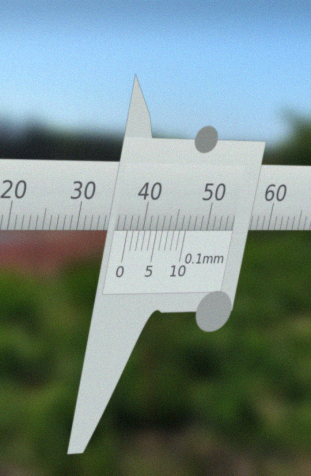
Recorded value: value=37.6 unit=mm
